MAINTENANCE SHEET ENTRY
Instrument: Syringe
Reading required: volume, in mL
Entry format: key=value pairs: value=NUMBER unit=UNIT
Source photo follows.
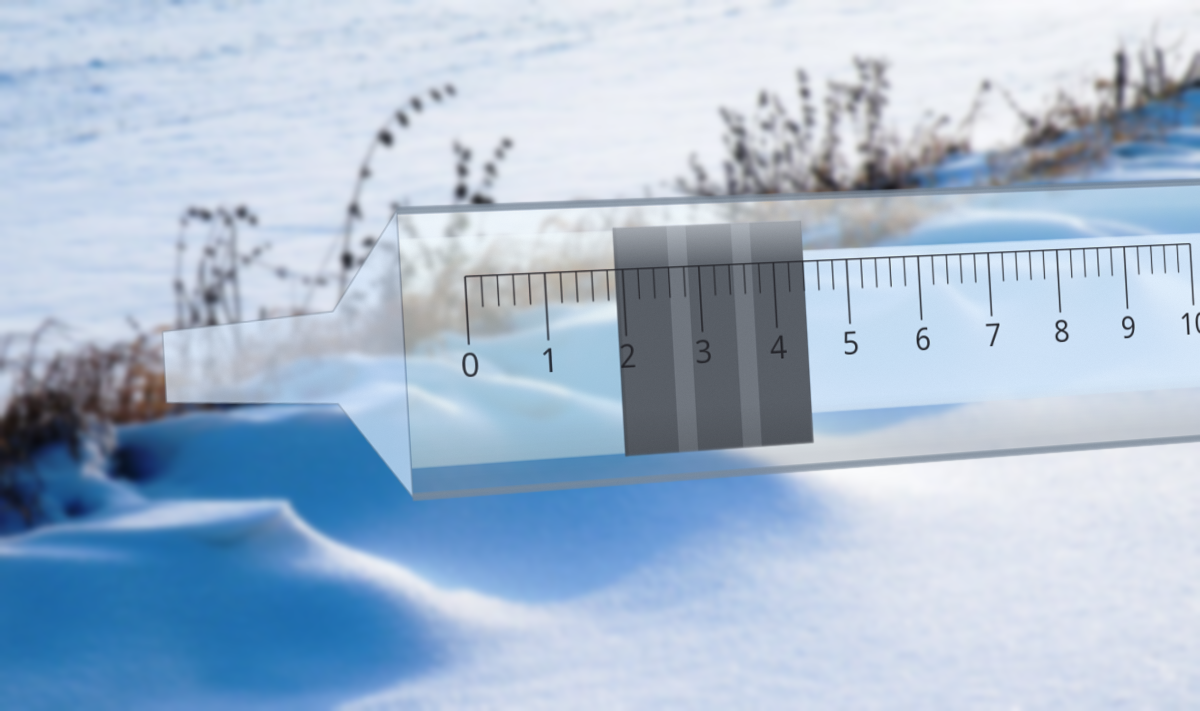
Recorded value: value=1.9 unit=mL
